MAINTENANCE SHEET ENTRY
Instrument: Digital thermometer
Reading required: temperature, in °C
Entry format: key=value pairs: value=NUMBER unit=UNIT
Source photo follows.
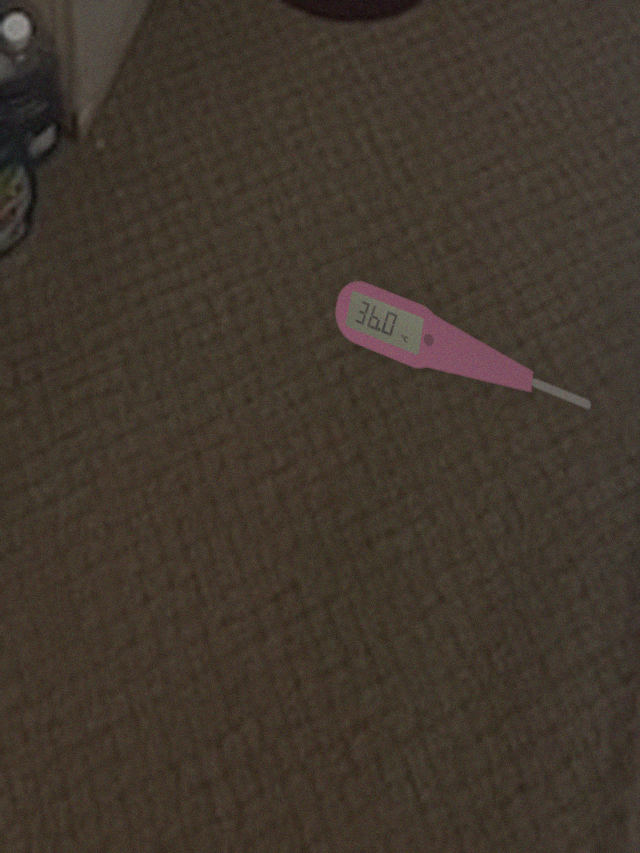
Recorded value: value=36.0 unit=°C
